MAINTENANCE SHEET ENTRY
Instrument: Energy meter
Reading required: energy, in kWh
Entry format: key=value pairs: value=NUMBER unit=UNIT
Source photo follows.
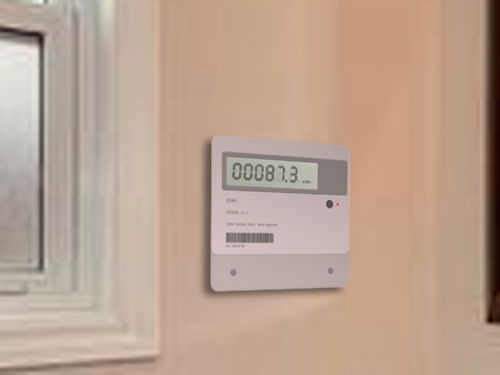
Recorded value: value=87.3 unit=kWh
